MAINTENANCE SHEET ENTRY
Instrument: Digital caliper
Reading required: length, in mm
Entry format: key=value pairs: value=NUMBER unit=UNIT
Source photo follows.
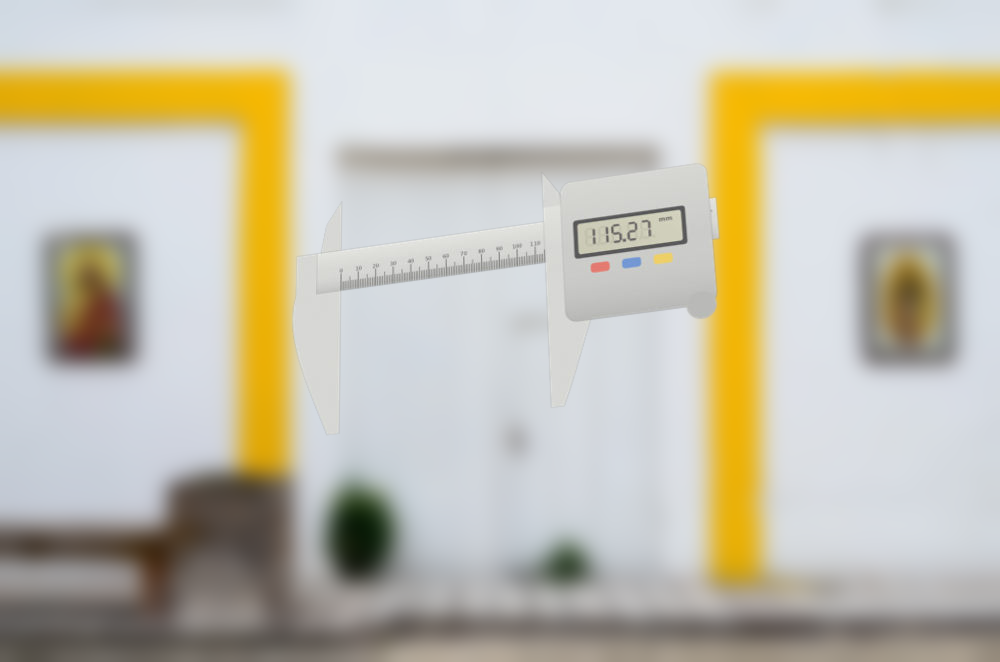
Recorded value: value=115.27 unit=mm
